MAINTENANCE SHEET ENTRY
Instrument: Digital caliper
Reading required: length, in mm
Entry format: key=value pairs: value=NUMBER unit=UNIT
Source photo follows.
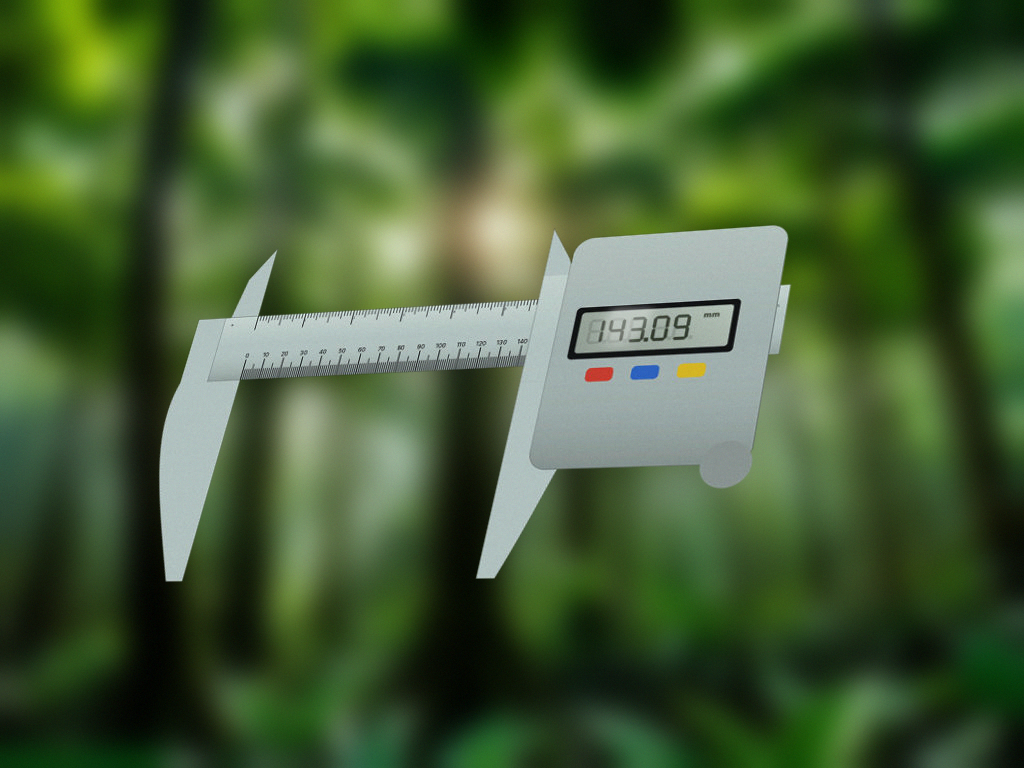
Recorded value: value=143.09 unit=mm
